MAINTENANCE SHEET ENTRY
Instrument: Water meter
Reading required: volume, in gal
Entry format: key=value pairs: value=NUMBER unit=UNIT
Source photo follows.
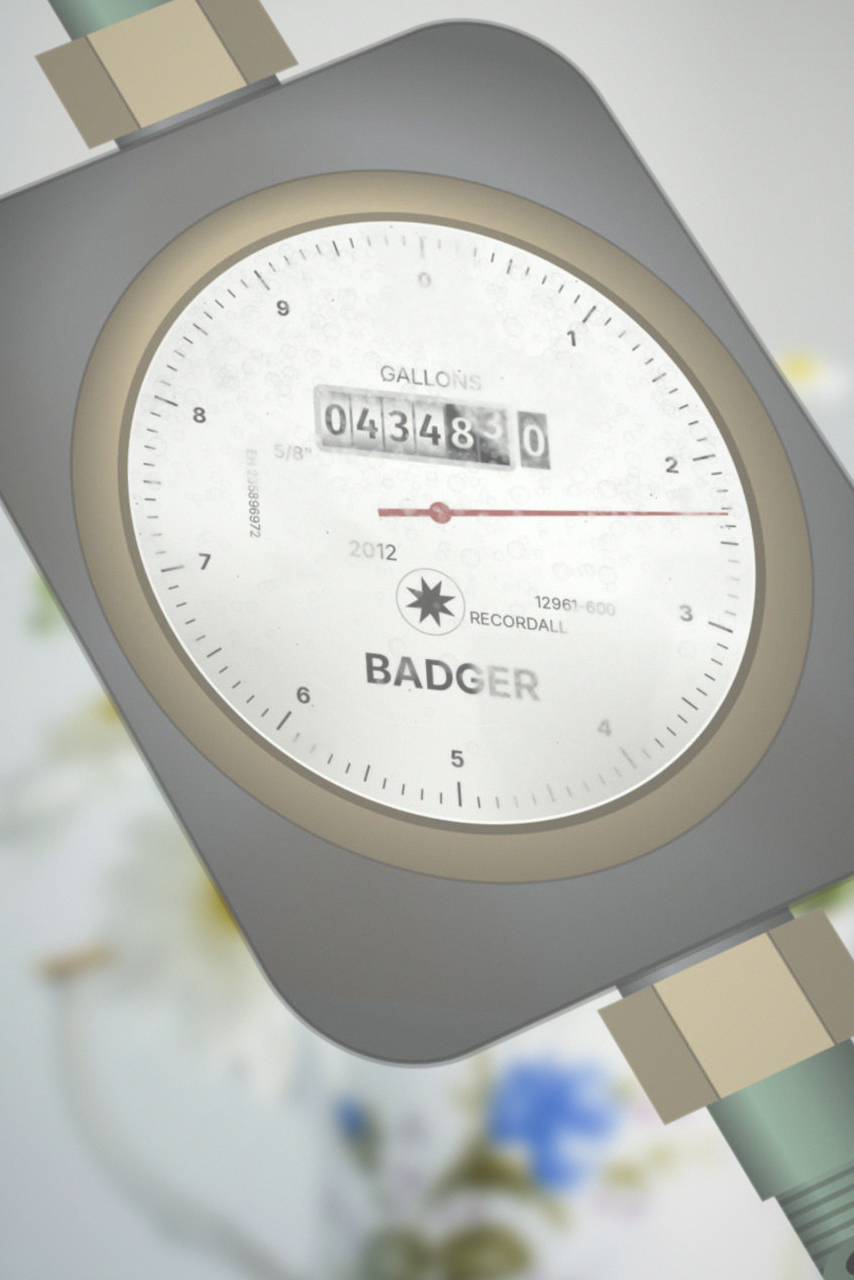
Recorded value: value=434832.3 unit=gal
